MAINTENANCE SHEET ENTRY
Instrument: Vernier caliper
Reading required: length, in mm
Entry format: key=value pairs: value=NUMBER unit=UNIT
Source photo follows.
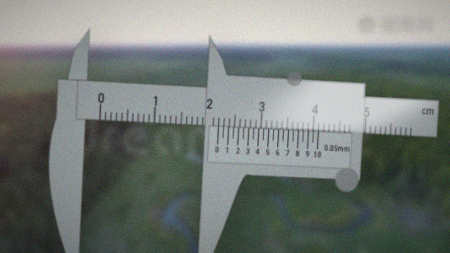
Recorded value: value=22.0 unit=mm
